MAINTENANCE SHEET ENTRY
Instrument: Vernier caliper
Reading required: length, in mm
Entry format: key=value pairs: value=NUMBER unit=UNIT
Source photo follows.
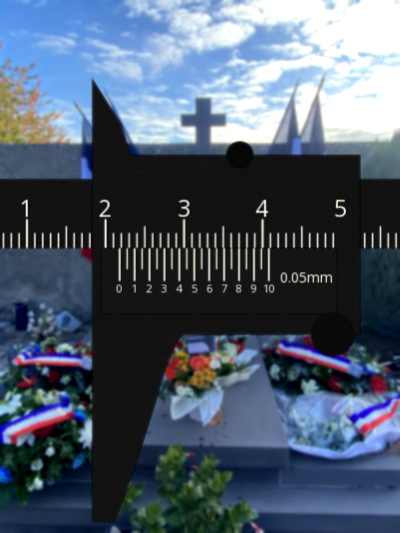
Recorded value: value=21.8 unit=mm
